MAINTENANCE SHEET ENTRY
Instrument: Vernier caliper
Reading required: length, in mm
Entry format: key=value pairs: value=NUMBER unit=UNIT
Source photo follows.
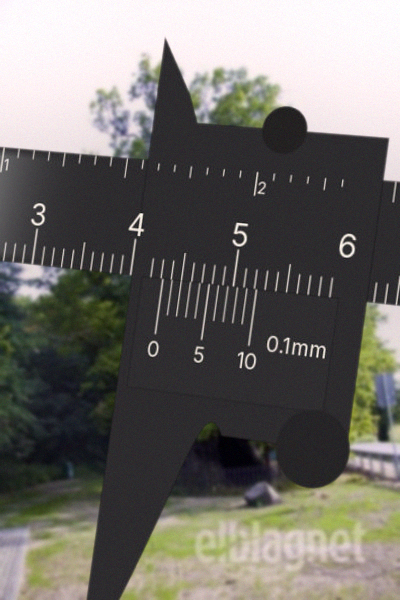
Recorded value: value=43.2 unit=mm
